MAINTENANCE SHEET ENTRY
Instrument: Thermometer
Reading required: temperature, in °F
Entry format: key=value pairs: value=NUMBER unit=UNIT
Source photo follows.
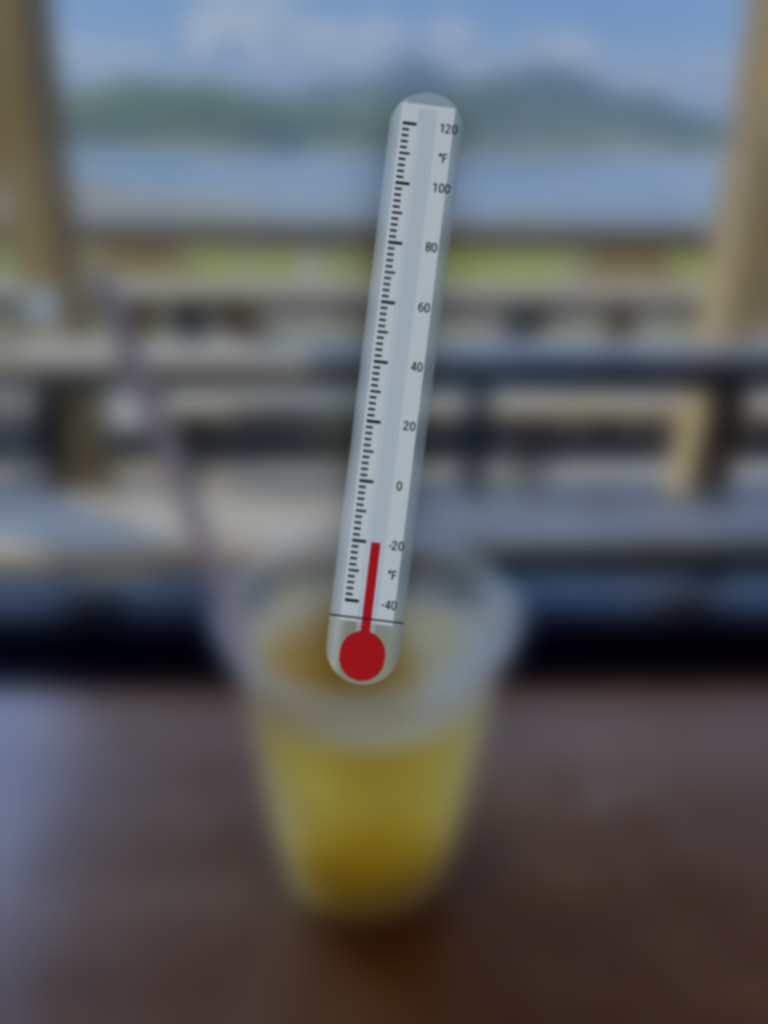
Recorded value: value=-20 unit=°F
